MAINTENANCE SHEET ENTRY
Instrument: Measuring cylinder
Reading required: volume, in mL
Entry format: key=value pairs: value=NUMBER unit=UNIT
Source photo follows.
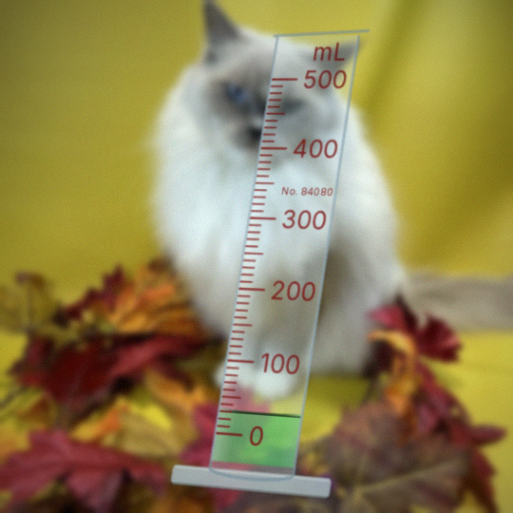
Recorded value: value=30 unit=mL
